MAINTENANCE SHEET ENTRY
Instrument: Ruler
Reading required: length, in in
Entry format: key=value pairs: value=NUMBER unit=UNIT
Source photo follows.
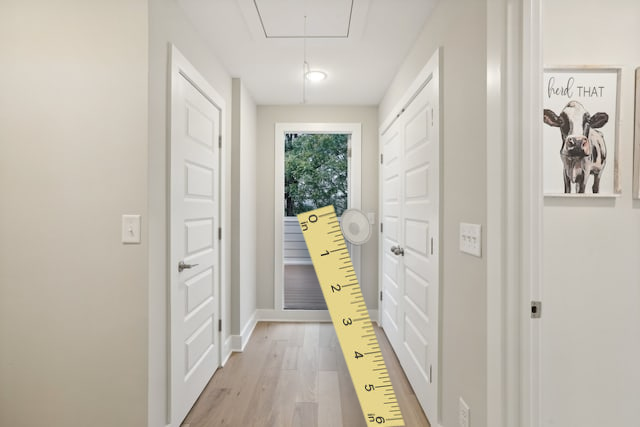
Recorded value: value=1 unit=in
